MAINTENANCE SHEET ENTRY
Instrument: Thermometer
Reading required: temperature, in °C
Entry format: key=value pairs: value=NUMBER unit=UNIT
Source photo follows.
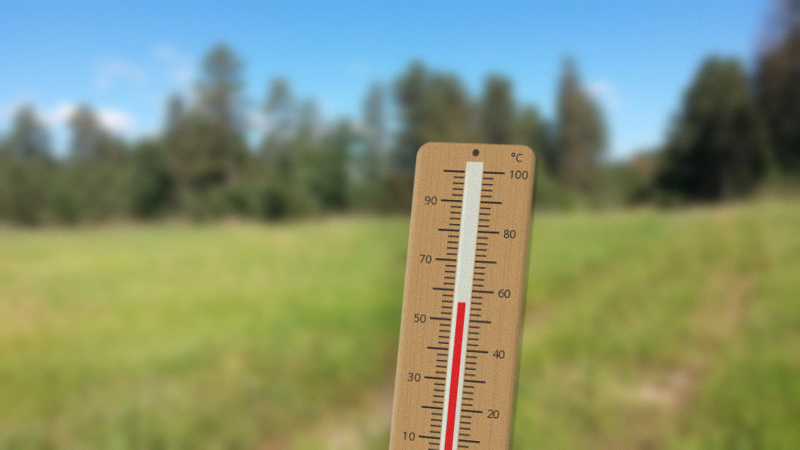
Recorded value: value=56 unit=°C
